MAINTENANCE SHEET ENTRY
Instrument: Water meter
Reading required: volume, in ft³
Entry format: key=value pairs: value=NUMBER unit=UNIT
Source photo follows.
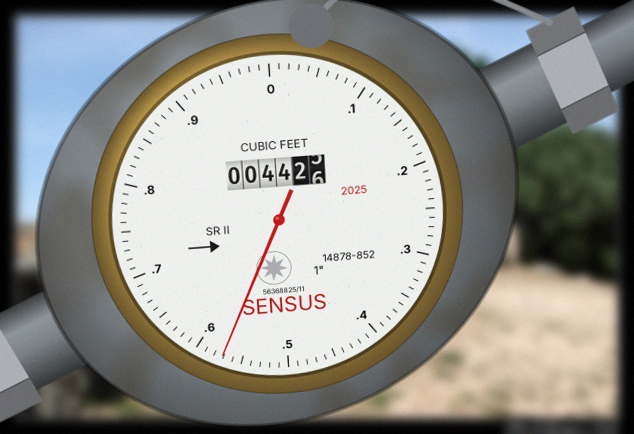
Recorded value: value=4425.57 unit=ft³
